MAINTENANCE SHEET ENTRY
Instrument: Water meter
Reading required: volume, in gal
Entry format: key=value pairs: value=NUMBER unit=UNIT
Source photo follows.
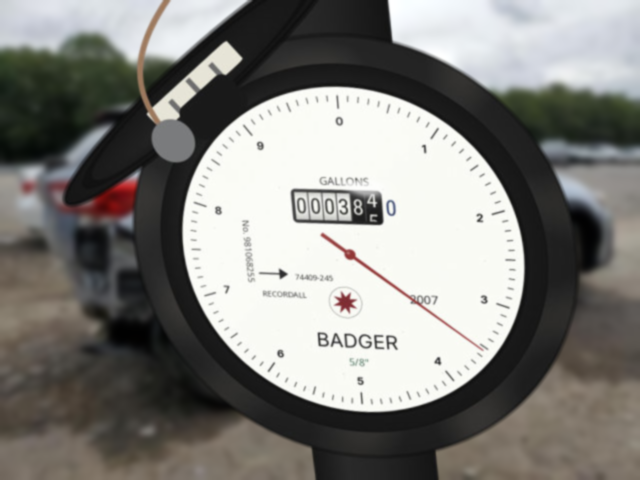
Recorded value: value=3843.5 unit=gal
